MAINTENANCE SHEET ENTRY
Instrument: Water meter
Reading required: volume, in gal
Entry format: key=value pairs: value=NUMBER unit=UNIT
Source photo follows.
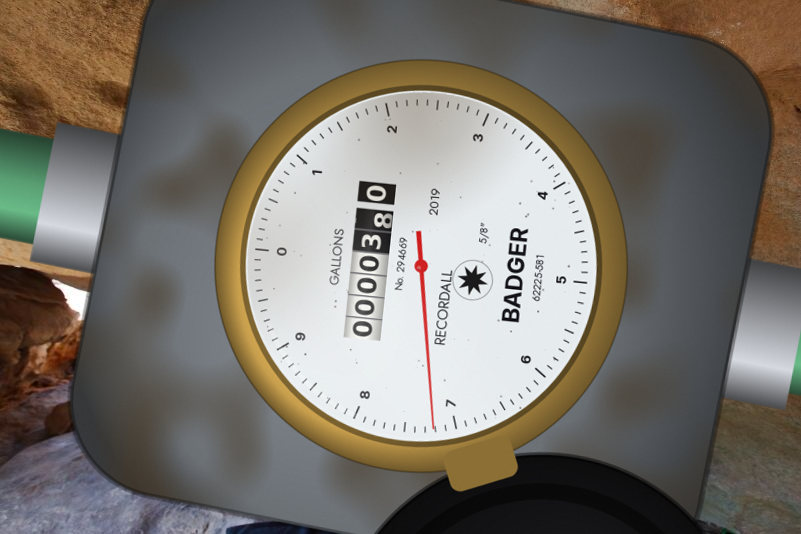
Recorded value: value=377.2 unit=gal
